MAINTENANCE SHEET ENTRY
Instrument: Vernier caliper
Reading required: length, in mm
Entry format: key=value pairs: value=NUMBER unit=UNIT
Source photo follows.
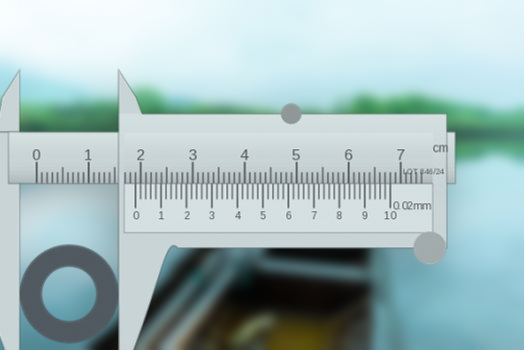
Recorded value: value=19.0 unit=mm
